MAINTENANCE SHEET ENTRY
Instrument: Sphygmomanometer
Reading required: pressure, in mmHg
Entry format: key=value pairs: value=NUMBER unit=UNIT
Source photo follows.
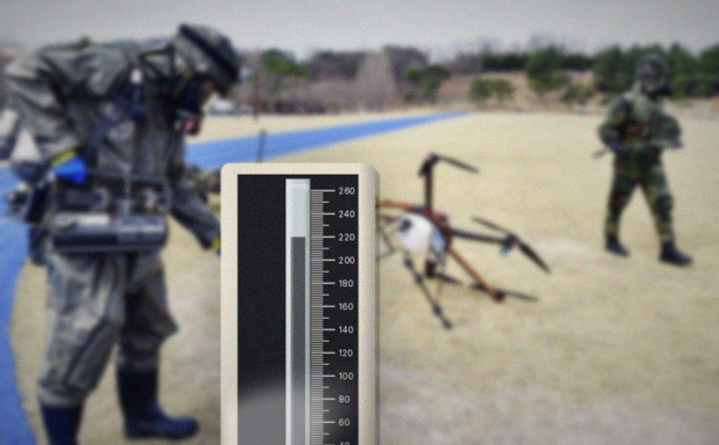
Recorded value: value=220 unit=mmHg
